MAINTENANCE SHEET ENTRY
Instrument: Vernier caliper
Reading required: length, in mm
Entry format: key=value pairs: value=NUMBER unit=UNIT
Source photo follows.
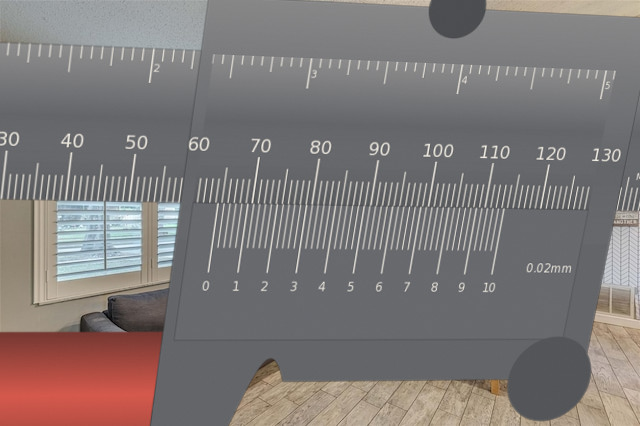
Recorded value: value=64.4 unit=mm
